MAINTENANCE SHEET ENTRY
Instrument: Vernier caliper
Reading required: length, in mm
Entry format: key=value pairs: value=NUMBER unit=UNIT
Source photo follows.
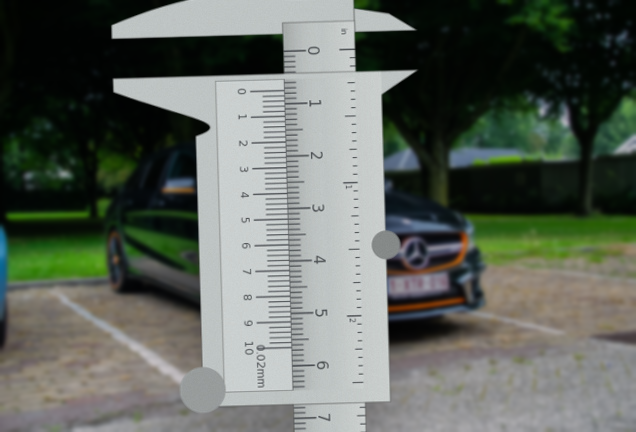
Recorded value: value=7.5 unit=mm
